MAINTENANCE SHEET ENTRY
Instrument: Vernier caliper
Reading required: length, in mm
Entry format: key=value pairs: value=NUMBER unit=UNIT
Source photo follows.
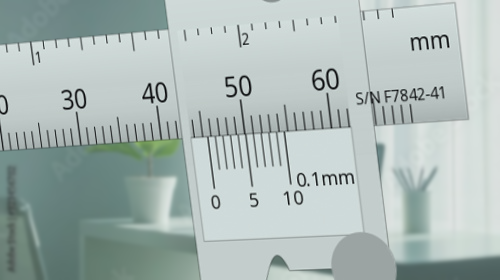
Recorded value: value=45.6 unit=mm
